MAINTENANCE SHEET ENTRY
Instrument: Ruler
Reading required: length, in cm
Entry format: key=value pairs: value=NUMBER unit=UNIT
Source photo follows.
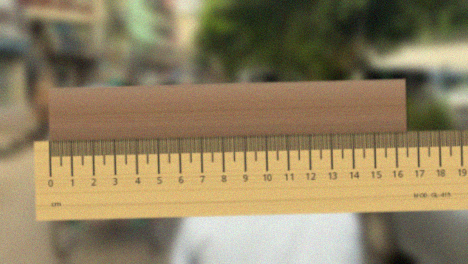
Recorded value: value=16.5 unit=cm
